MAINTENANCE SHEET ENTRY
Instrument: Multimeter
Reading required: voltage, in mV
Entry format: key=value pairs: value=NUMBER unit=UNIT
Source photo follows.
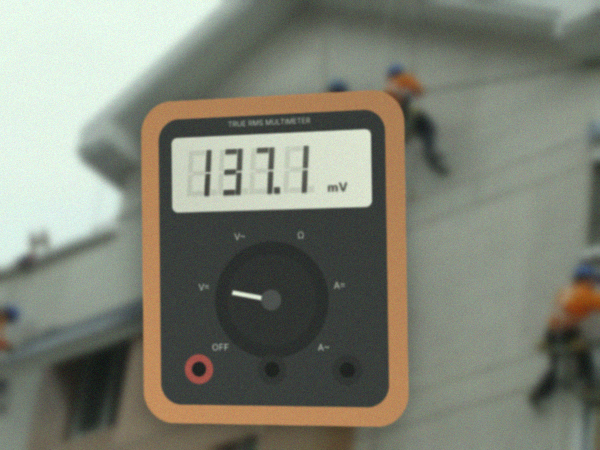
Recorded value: value=137.1 unit=mV
